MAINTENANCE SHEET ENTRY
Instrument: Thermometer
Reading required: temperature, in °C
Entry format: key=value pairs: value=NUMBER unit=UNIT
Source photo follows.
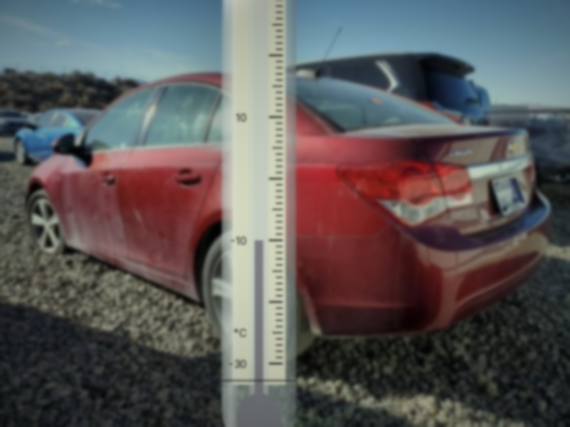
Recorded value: value=-10 unit=°C
